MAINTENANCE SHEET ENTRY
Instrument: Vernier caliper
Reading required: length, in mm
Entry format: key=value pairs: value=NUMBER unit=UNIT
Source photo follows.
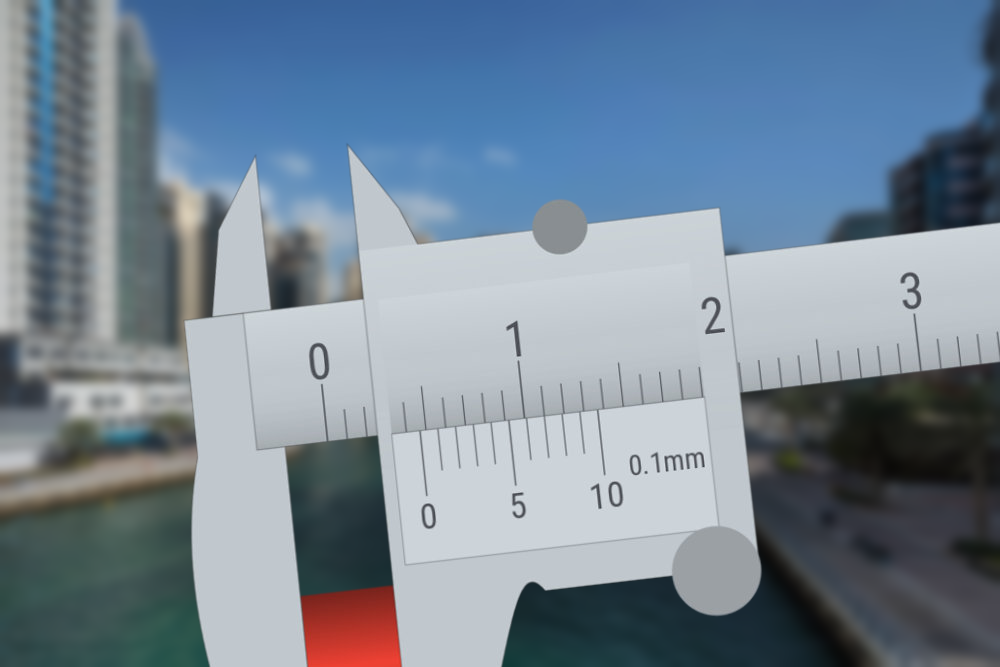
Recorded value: value=4.7 unit=mm
